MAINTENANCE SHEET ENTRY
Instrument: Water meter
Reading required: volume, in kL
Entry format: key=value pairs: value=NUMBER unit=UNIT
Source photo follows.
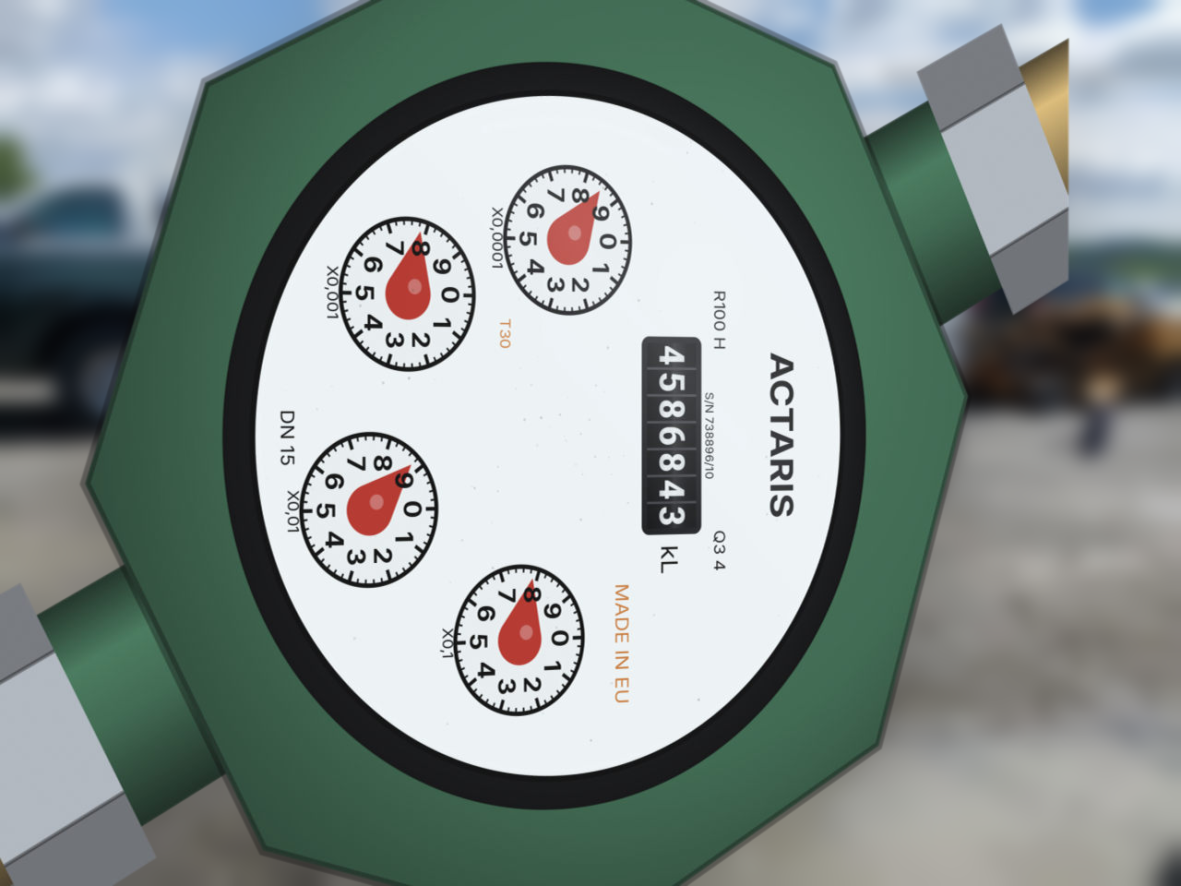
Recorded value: value=4586843.7878 unit=kL
